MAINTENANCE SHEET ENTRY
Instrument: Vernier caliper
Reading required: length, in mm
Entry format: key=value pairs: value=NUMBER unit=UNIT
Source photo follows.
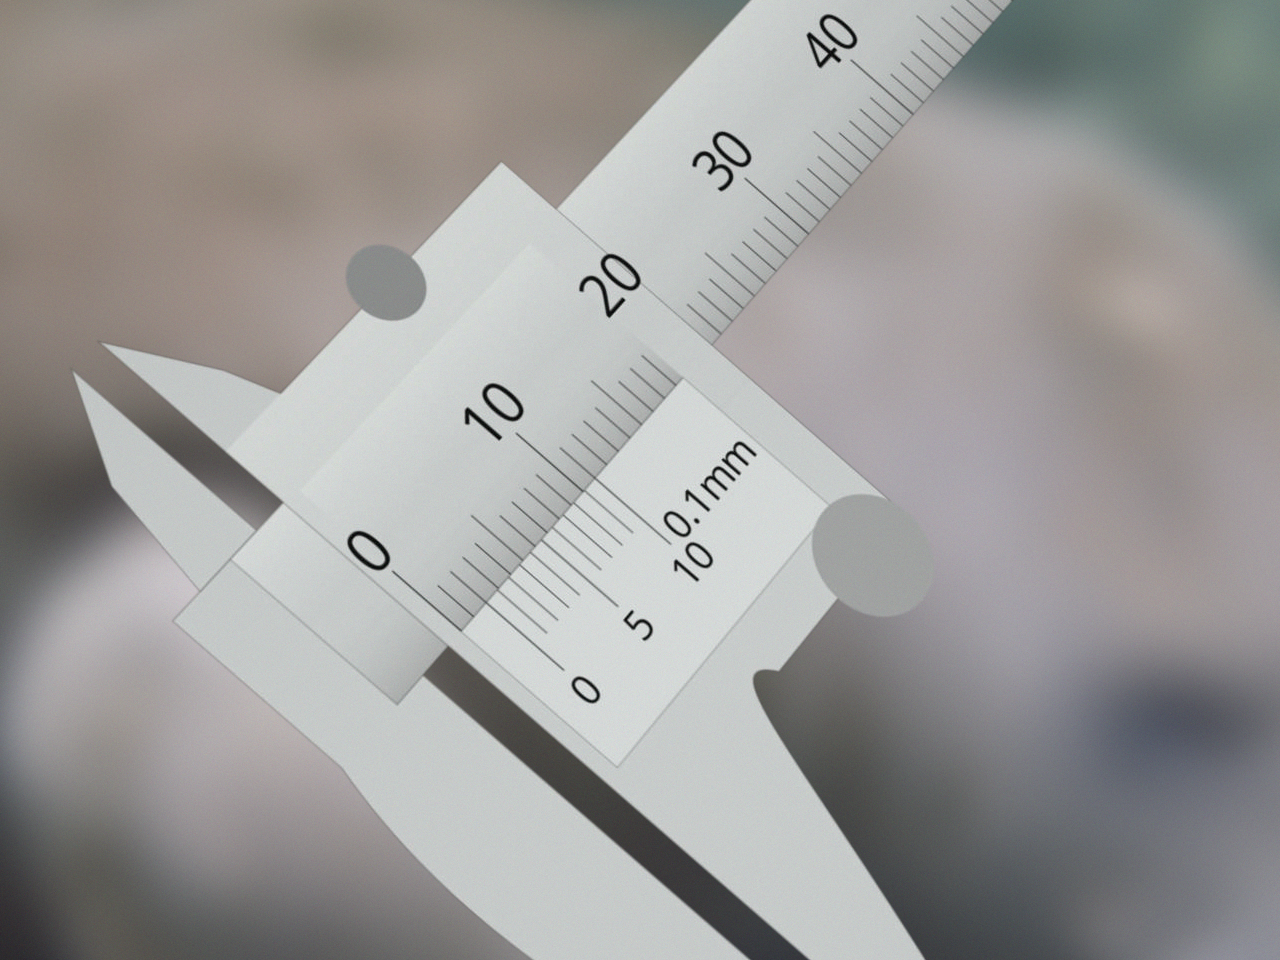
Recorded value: value=2.0 unit=mm
